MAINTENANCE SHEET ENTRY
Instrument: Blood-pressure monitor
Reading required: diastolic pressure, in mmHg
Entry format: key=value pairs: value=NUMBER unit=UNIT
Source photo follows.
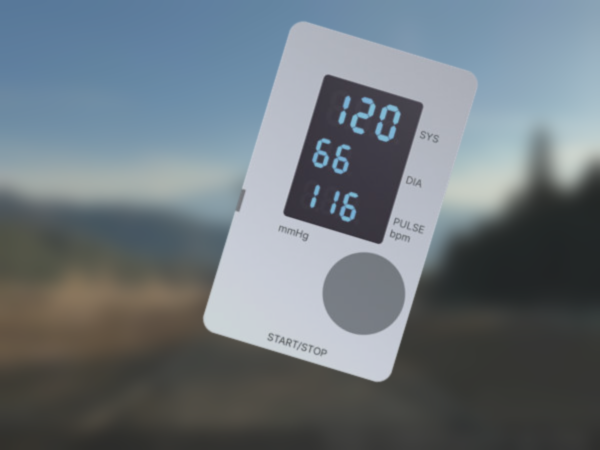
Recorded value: value=66 unit=mmHg
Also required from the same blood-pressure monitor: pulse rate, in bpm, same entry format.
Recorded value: value=116 unit=bpm
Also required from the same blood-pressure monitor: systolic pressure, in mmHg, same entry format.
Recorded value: value=120 unit=mmHg
